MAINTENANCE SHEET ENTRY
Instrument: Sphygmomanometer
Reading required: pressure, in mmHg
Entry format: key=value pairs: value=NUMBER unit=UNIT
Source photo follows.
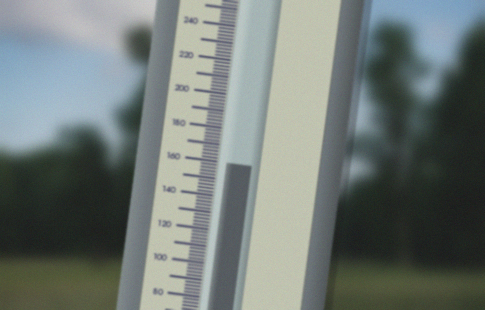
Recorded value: value=160 unit=mmHg
